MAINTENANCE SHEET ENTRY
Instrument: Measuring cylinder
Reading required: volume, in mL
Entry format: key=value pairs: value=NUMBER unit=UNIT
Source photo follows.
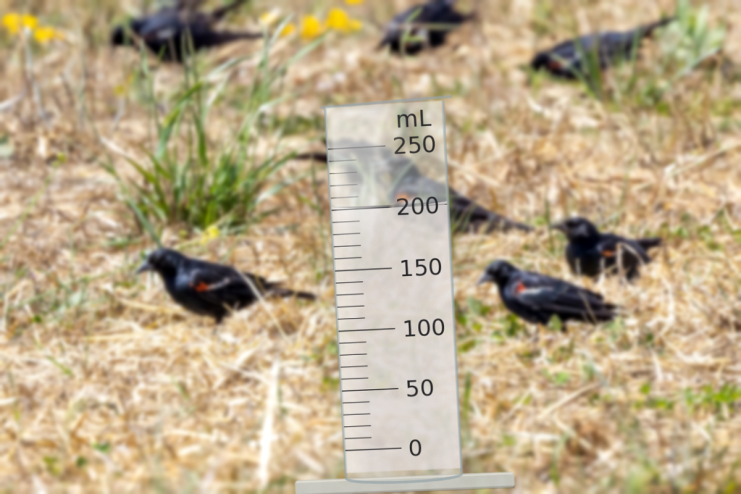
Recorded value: value=200 unit=mL
